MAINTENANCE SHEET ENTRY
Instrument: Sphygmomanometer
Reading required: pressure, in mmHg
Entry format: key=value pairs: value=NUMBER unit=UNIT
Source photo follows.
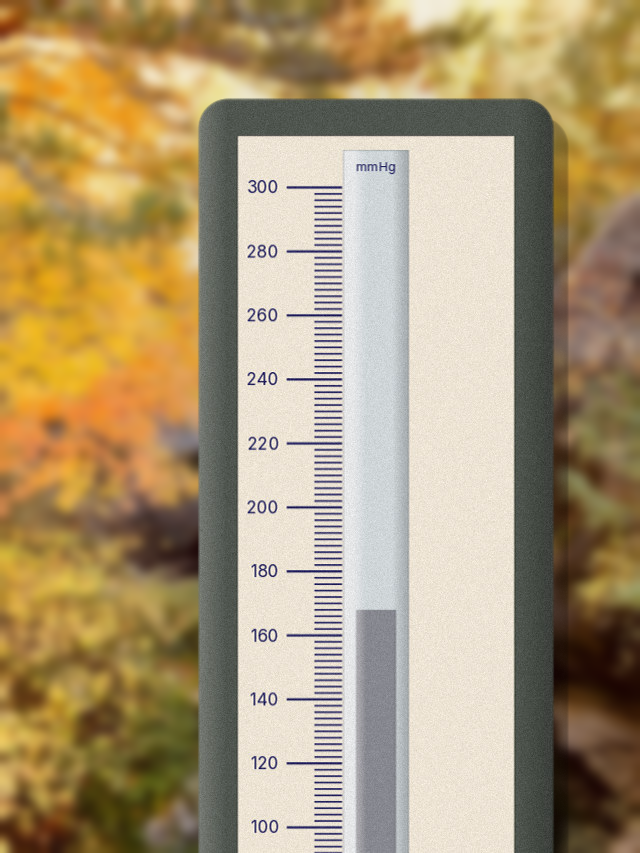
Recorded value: value=168 unit=mmHg
